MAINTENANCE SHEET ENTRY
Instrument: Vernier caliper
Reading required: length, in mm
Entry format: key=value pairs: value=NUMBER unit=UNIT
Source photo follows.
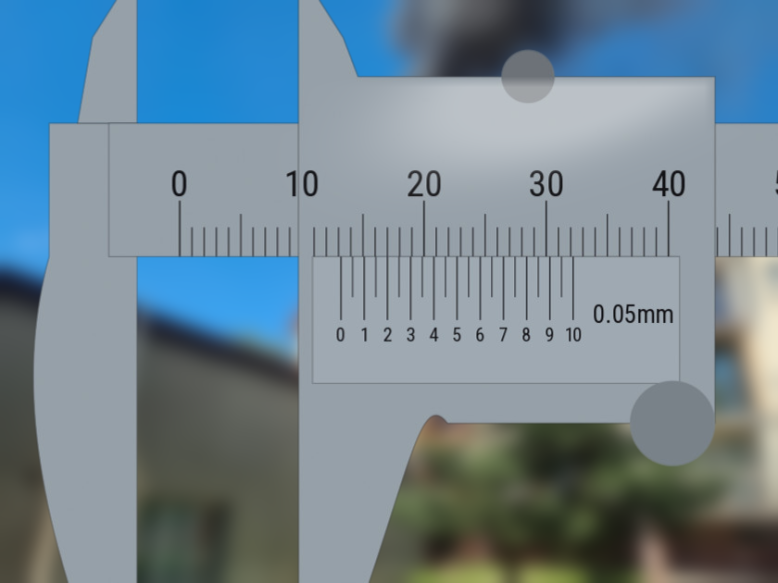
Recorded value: value=13.2 unit=mm
